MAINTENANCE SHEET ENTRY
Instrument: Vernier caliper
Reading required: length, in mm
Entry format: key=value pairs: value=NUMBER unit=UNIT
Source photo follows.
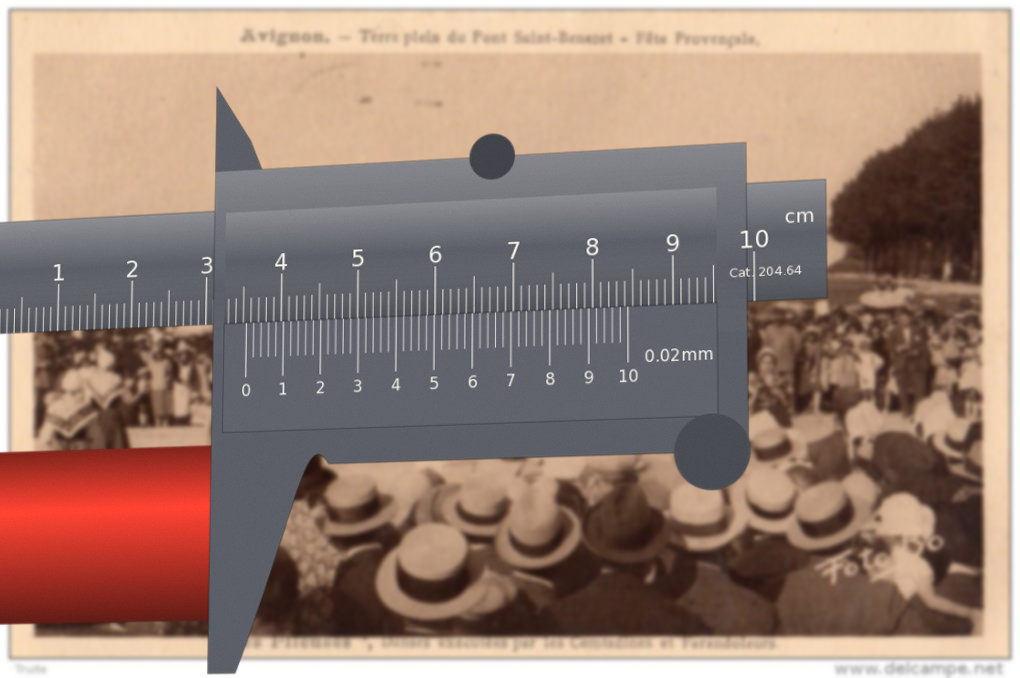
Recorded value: value=35.4 unit=mm
